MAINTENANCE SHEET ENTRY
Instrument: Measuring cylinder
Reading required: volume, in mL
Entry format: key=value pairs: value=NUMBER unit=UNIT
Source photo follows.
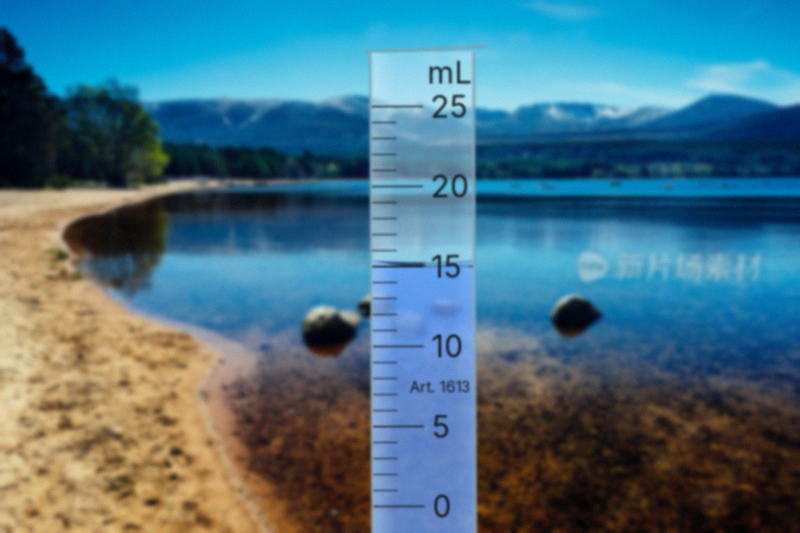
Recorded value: value=15 unit=mL
